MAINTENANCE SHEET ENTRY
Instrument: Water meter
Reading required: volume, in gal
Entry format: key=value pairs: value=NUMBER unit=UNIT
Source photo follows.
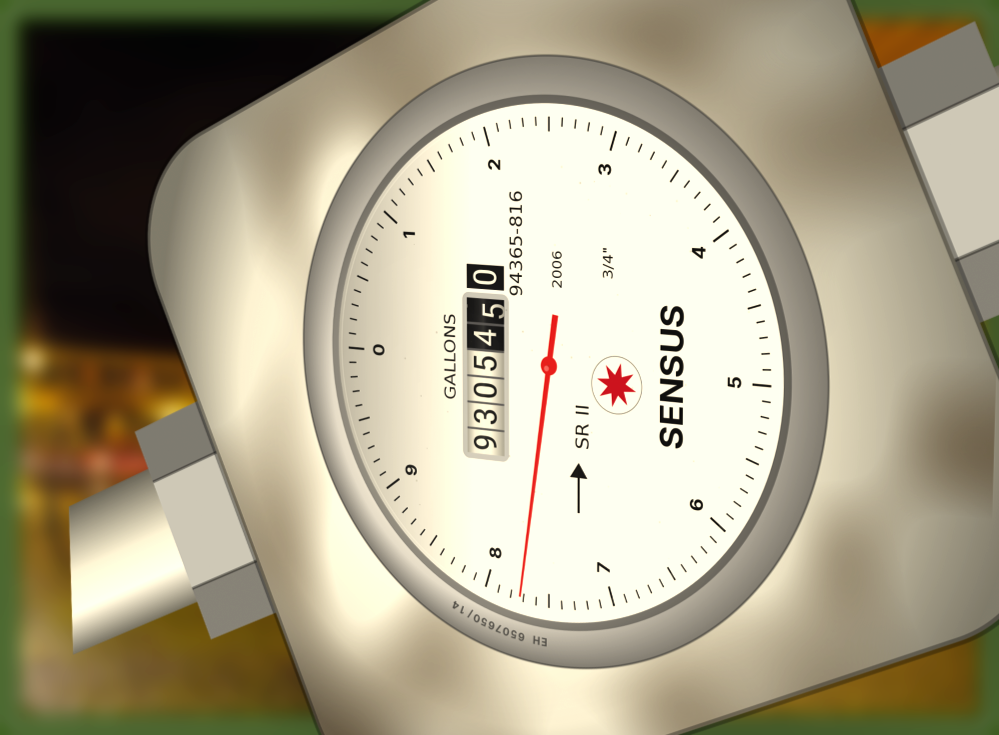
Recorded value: value=9305447.7 unit=gal
